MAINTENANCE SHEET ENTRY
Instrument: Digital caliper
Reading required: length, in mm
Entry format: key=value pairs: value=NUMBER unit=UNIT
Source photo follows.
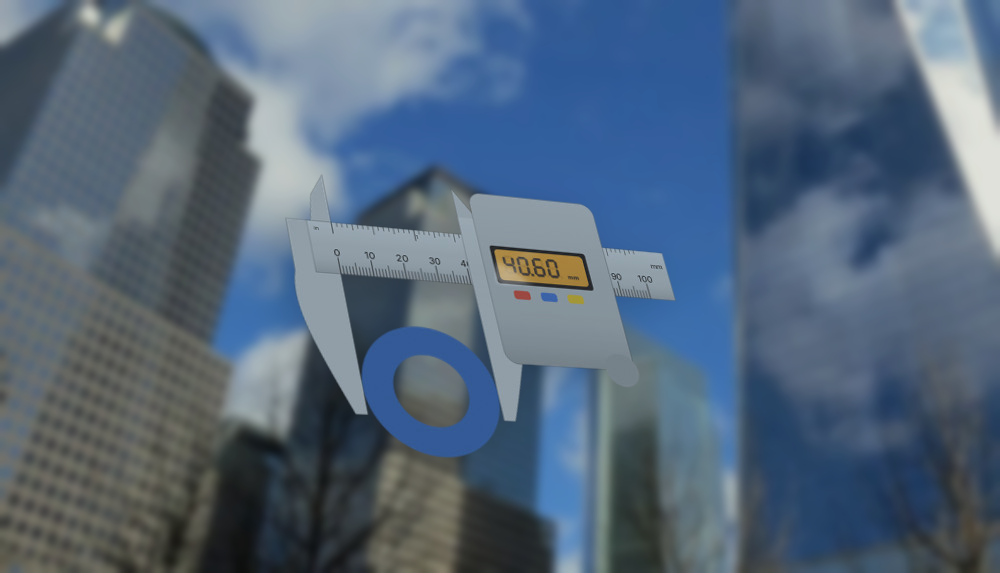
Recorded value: value=40.60 unit=mm
